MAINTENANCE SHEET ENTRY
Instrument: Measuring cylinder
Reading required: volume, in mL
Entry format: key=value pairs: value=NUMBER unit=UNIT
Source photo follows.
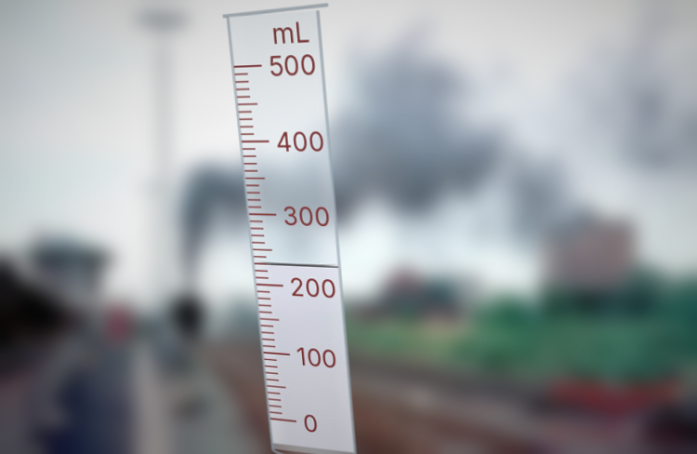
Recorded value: value=230 unit=mL
